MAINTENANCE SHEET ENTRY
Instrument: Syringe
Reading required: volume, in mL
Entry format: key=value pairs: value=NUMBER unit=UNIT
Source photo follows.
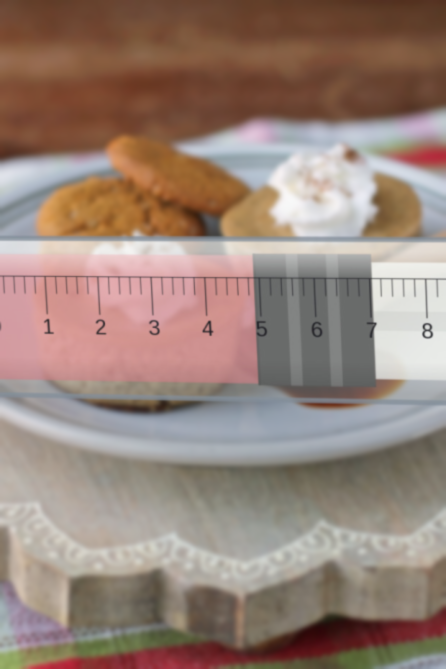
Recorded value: value=4.9 unit=mL
